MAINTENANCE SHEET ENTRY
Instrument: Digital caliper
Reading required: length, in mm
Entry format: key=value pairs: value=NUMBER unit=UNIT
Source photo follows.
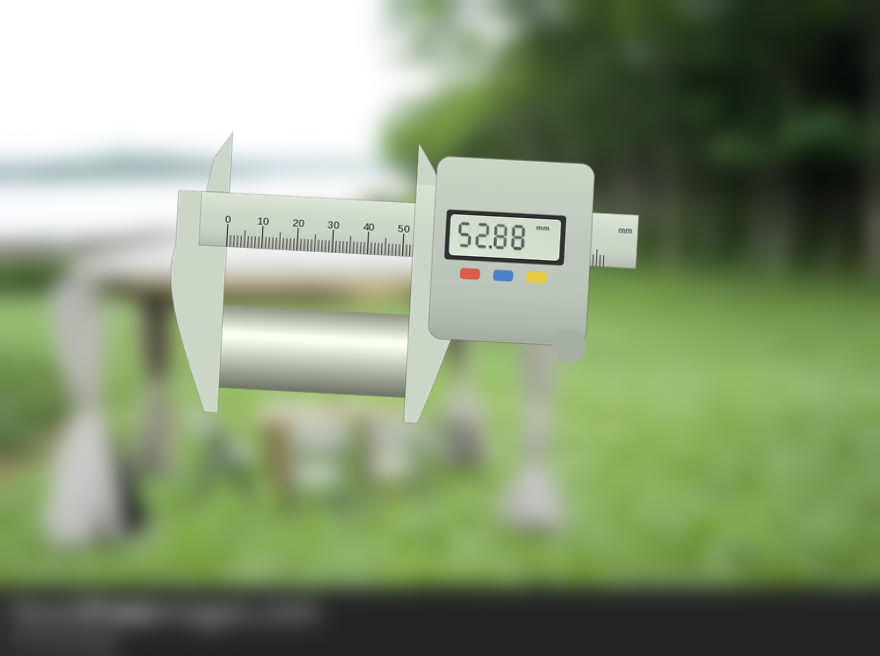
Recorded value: value=52.88 unit=mm
